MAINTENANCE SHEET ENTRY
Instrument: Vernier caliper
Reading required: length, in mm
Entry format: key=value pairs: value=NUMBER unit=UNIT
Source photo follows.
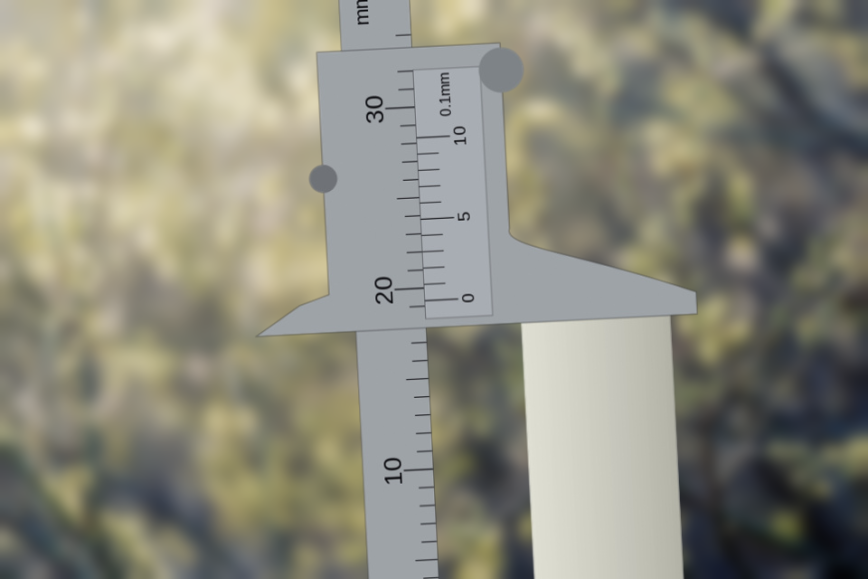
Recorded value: value=19.3 unit=mm
